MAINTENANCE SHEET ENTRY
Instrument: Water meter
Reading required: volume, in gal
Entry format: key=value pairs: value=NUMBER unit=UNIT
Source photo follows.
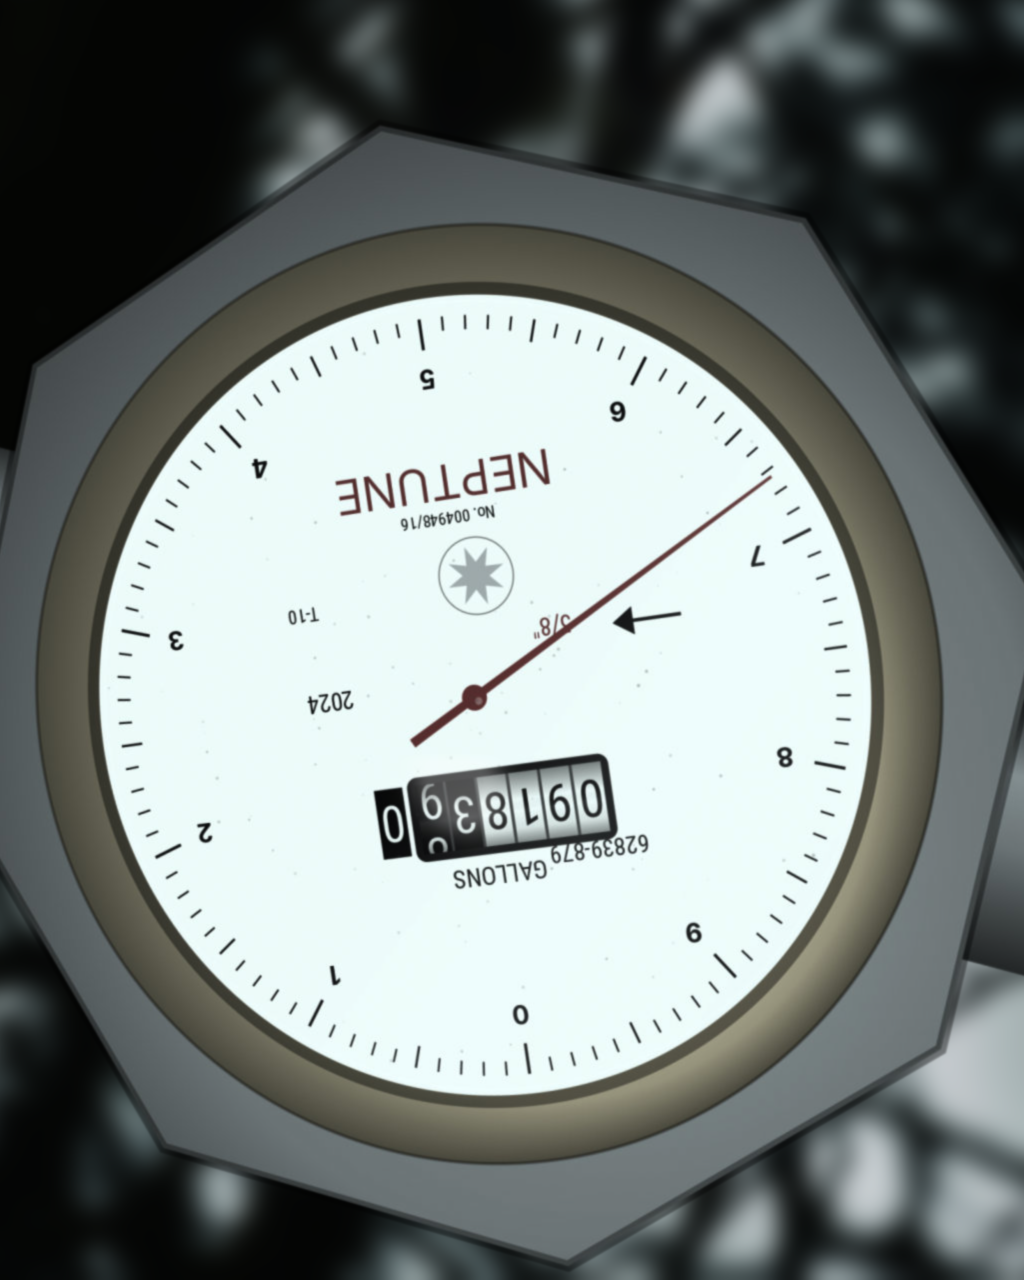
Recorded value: value=918386.7 unit=gal
